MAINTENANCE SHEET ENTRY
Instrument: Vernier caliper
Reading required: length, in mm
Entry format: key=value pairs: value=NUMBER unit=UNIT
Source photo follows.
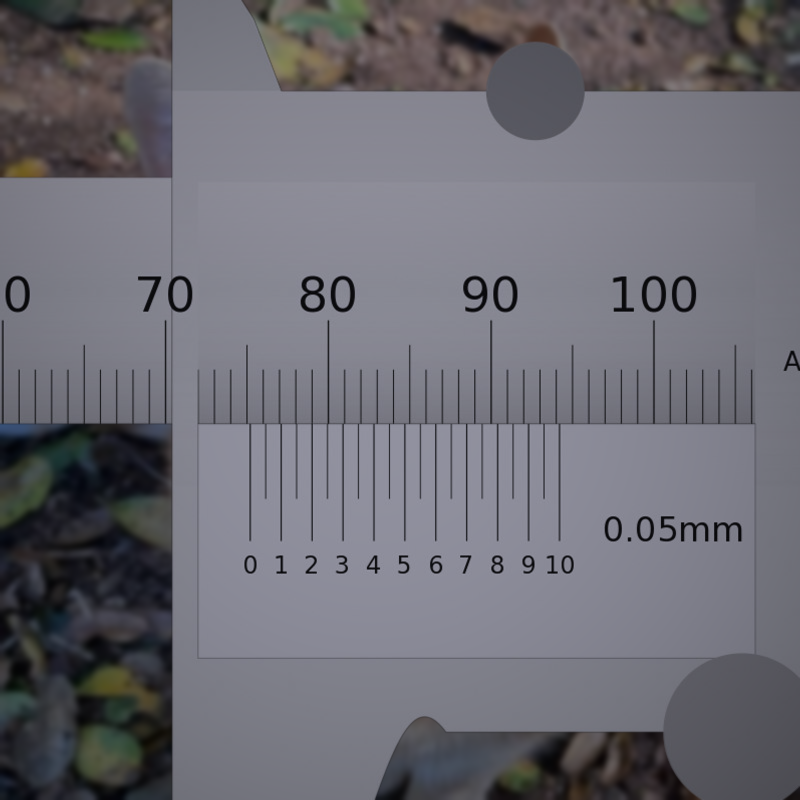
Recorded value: value=75.2 unit=mm
